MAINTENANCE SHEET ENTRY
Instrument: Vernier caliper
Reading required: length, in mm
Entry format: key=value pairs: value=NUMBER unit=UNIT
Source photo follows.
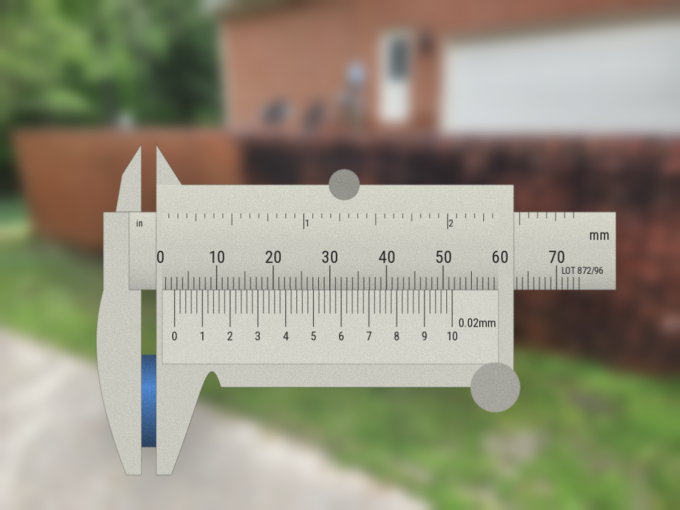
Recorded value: value=2.6 unit=mm
